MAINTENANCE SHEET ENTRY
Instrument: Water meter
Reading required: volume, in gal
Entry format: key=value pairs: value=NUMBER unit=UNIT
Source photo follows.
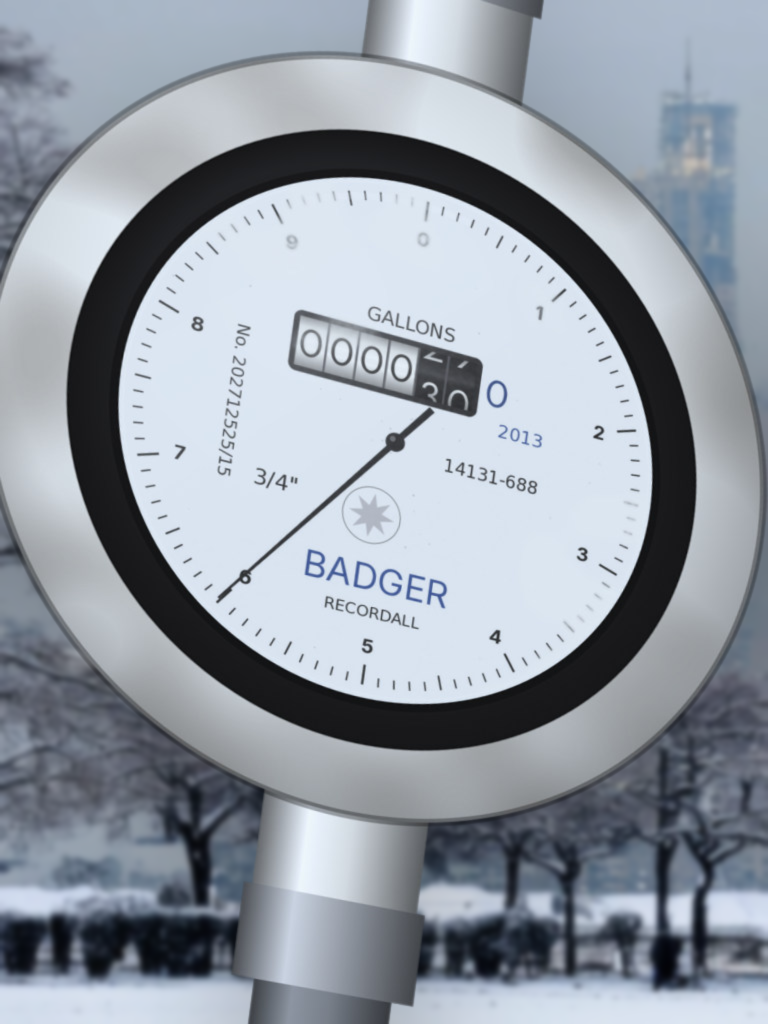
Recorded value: value=296.0 unit=gal
